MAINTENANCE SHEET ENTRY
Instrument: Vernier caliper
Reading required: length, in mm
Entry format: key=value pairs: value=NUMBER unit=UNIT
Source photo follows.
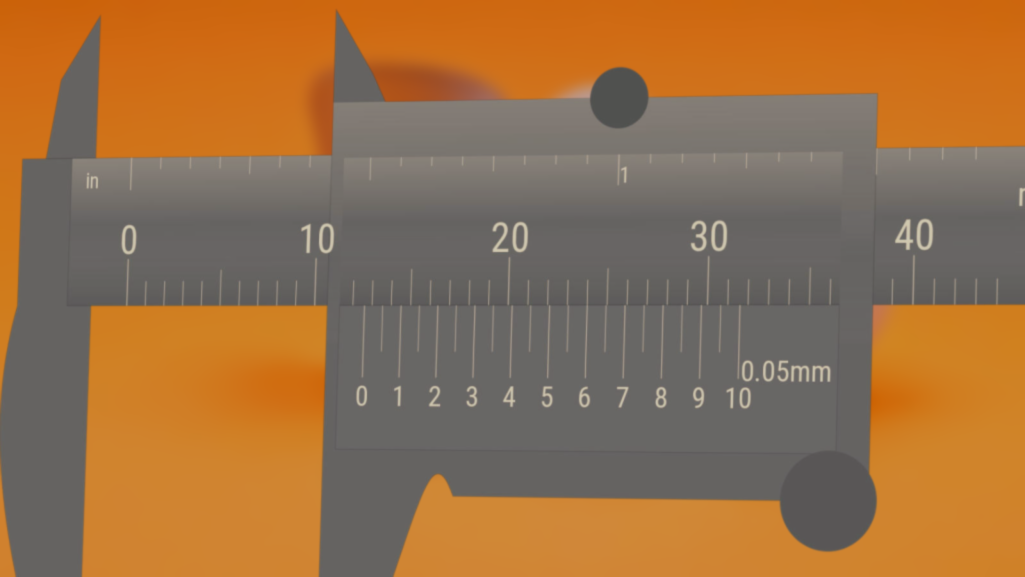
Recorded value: value=12.6 unit=mm
